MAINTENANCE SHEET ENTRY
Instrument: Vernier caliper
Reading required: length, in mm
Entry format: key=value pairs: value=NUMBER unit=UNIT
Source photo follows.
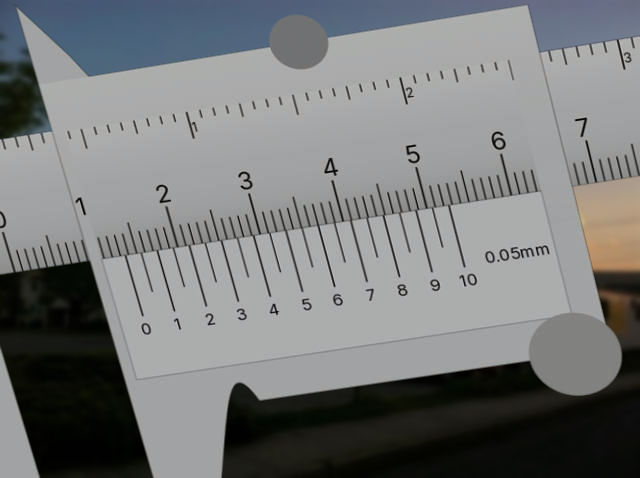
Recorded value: value=13.6 unit=mm
